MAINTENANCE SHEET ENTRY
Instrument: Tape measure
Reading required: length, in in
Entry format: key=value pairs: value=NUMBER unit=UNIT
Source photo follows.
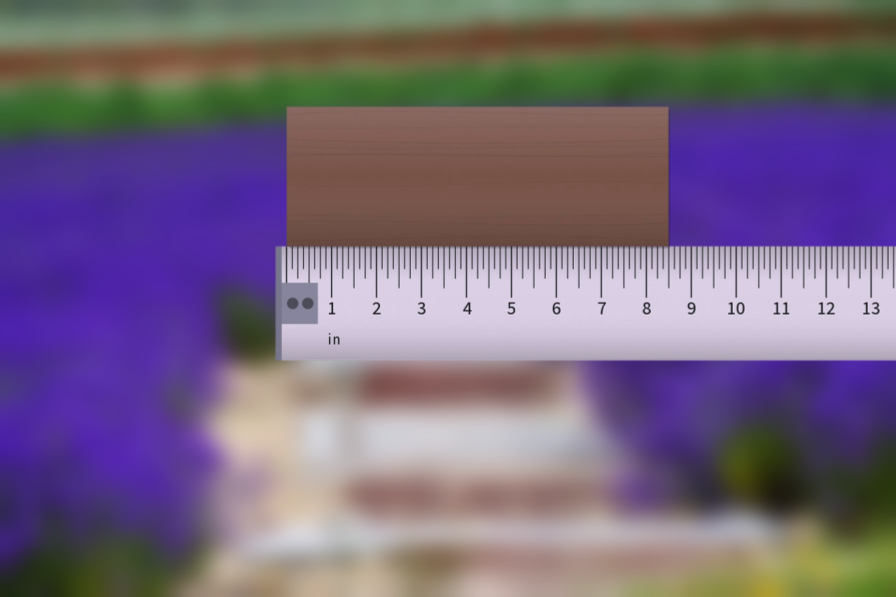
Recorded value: value=8.5 unit=in
